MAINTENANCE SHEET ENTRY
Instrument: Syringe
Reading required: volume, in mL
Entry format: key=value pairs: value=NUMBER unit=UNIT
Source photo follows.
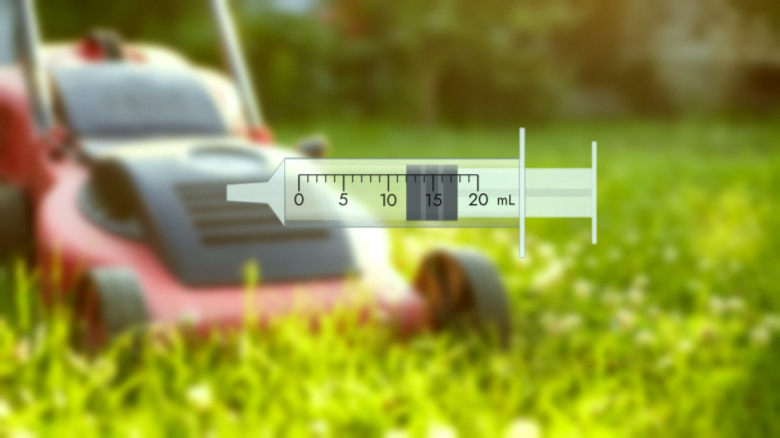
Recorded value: value=12 unit=mL
